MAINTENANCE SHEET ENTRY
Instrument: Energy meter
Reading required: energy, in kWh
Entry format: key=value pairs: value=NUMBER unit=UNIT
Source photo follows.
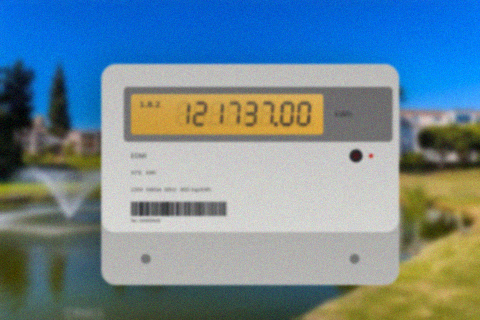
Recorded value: value=121737.00 unit=kWh
